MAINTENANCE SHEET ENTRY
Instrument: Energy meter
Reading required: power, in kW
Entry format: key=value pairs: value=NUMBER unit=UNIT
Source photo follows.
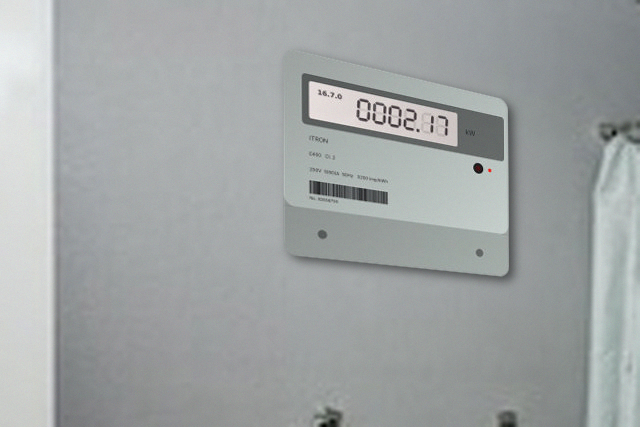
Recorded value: value=2.17 unit=kW
